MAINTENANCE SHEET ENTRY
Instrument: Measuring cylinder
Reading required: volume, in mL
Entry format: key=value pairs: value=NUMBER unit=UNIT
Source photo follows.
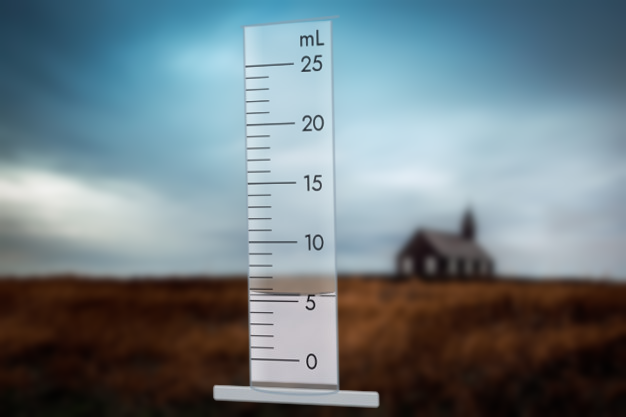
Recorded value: value=5.5 unit=mL
